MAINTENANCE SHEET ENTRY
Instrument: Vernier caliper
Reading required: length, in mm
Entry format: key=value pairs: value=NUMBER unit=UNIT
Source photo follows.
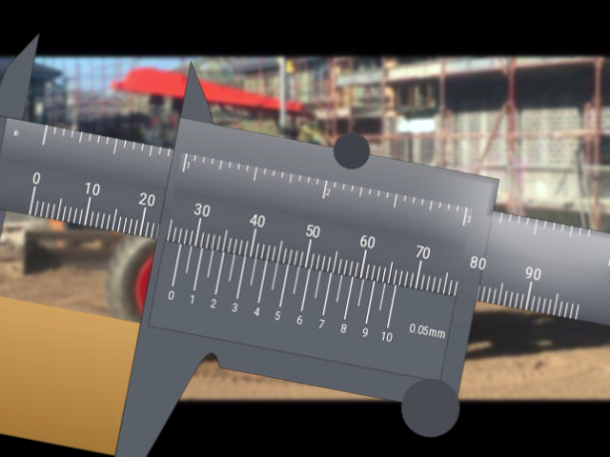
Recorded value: value=27.4 unit=mm
